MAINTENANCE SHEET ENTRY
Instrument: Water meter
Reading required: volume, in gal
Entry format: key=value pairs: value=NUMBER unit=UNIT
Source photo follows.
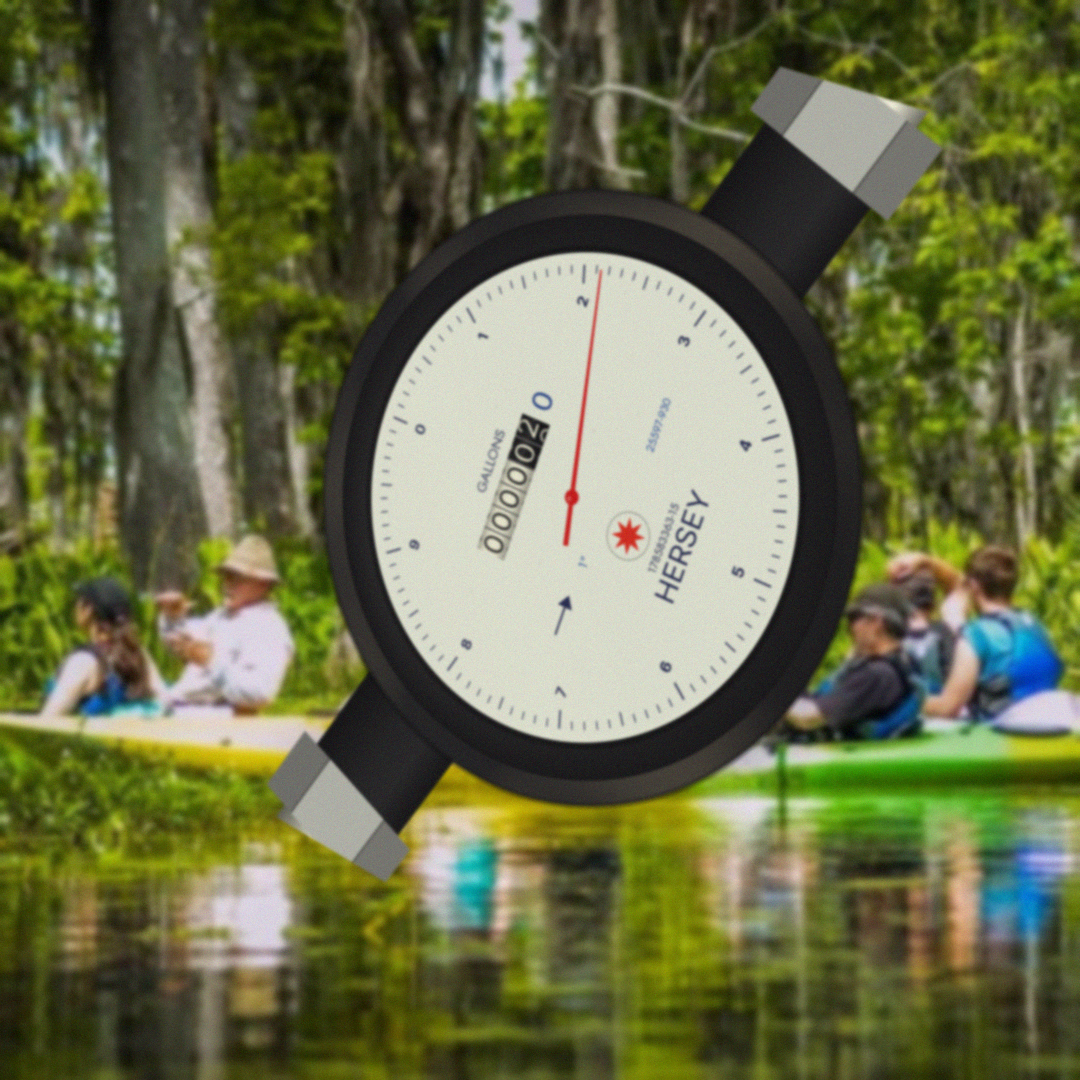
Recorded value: value=22.1 unit=gal
